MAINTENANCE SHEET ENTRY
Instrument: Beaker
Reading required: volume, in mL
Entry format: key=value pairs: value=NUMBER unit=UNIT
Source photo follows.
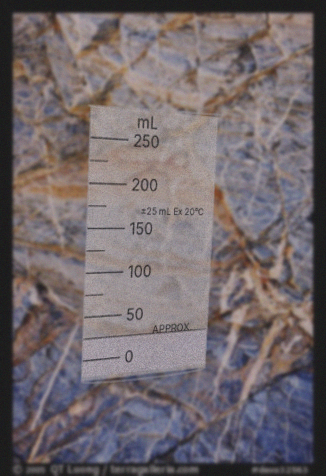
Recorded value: value=25 unit=mL
